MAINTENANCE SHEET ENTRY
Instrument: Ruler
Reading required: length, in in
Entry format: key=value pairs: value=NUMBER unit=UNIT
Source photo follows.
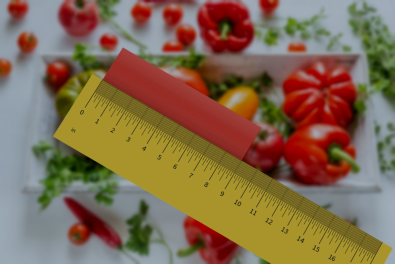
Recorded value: value=9 unit=in
